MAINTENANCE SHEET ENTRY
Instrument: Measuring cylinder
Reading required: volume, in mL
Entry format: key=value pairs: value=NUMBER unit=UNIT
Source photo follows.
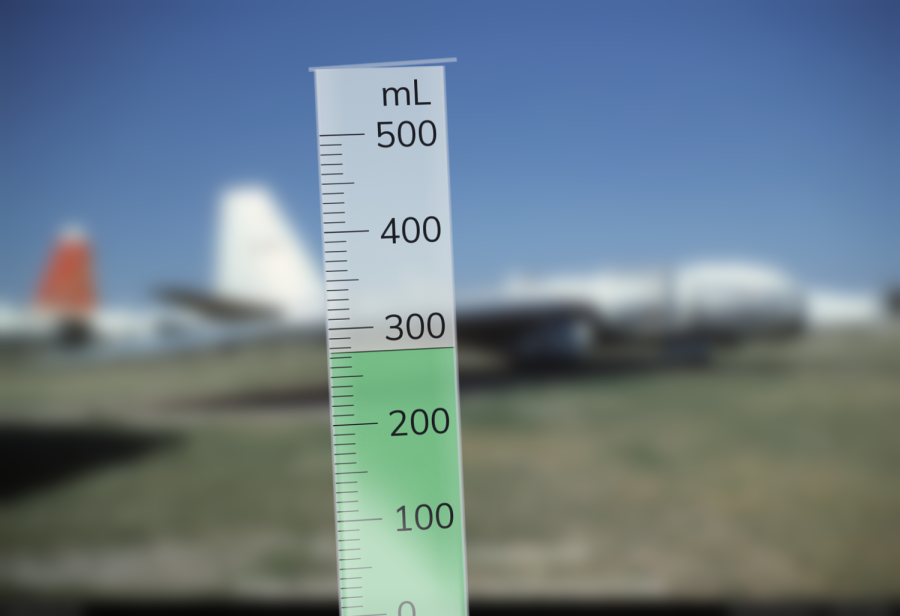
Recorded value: value=275 unit=mL
